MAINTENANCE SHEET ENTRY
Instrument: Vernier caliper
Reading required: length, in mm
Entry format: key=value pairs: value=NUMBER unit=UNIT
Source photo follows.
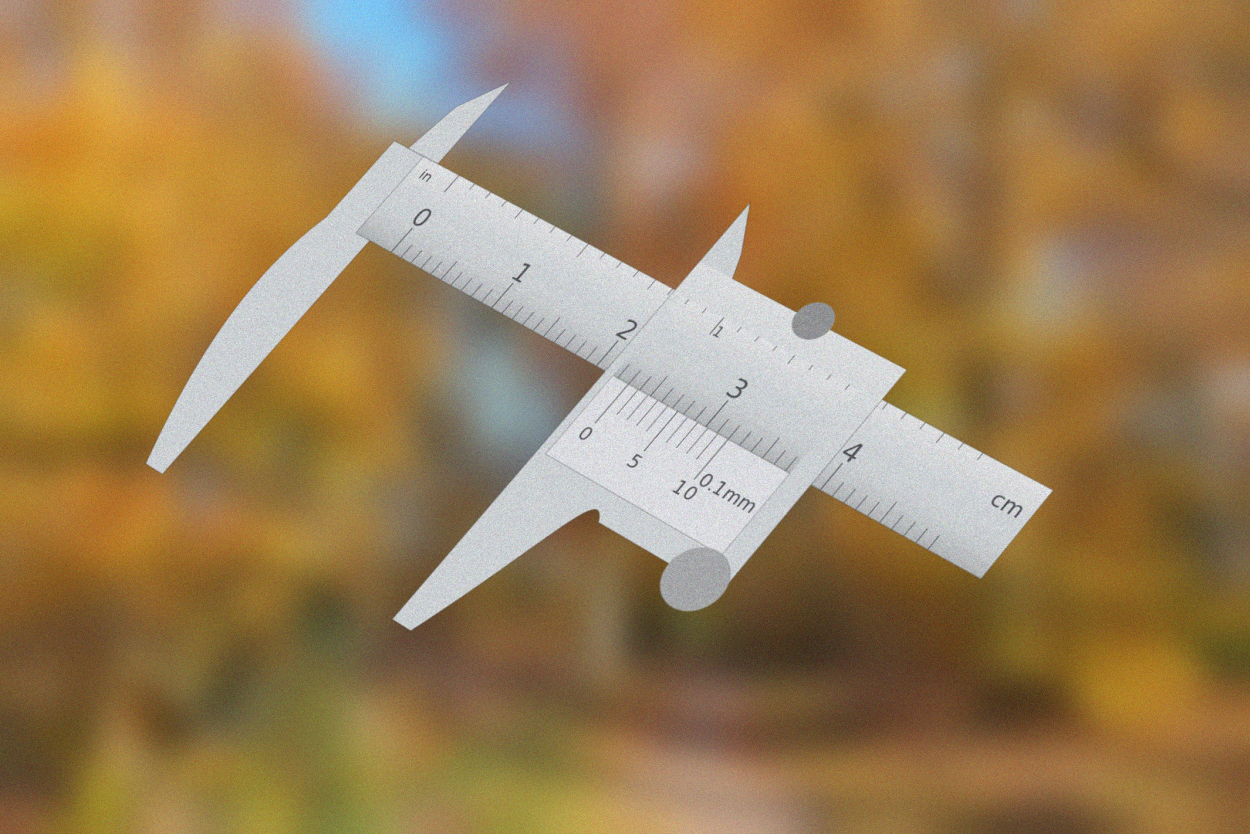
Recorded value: value=23.0 unit=mm
